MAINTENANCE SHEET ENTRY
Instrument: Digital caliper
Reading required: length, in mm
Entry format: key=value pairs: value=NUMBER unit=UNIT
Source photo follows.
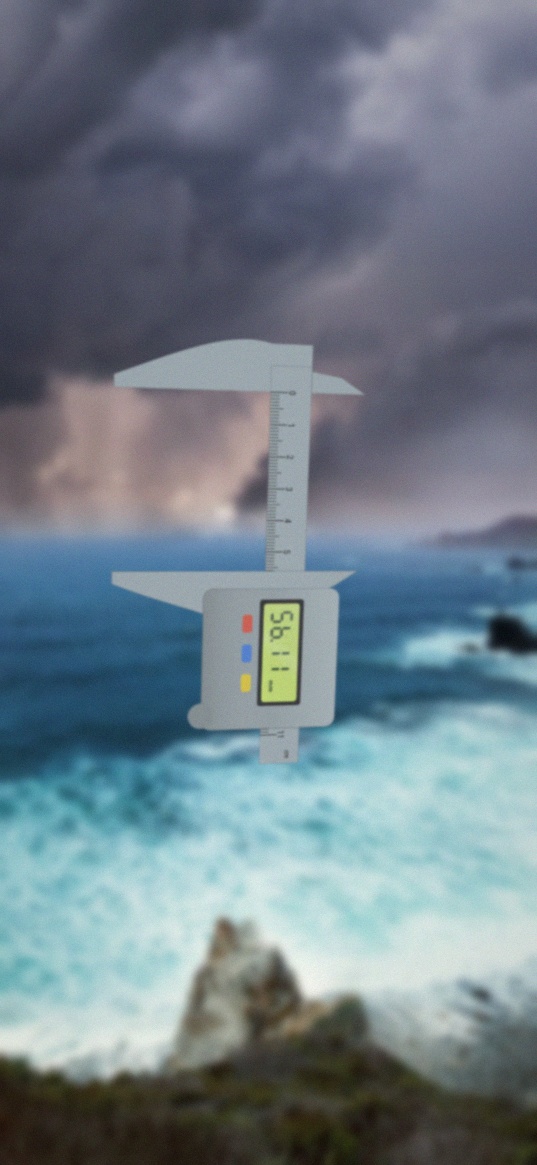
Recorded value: value=56.11 unit=mm
